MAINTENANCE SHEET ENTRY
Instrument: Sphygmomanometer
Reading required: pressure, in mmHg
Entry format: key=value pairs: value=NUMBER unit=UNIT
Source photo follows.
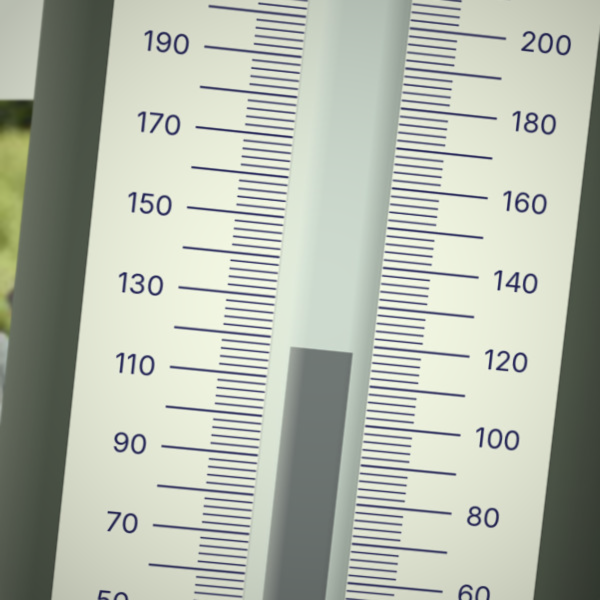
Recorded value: value=118 unit=mmHg
